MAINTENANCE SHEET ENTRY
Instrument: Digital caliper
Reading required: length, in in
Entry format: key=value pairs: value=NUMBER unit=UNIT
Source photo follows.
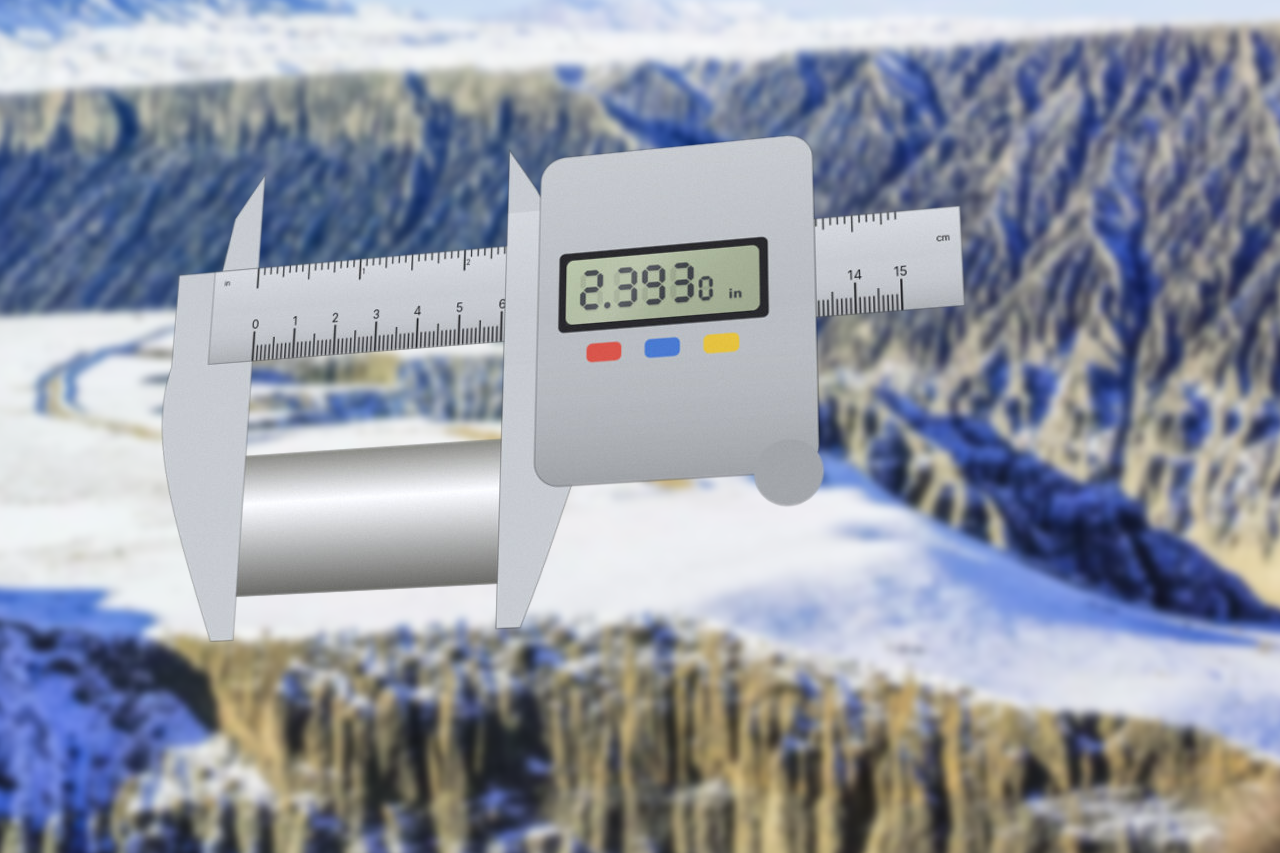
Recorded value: value=2.3930 unit=in
